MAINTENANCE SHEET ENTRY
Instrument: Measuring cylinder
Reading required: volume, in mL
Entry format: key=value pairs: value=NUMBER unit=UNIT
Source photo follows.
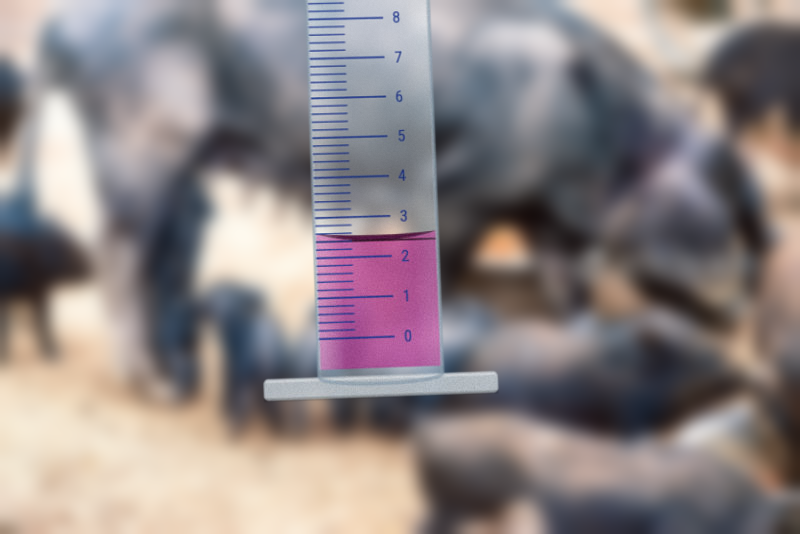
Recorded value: value=2.4 unit=mL
